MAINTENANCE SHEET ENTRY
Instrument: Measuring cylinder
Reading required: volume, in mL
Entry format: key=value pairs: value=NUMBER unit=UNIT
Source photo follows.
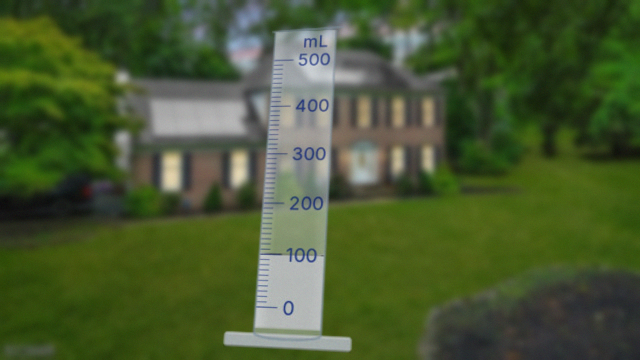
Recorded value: value=100 unit=mL
